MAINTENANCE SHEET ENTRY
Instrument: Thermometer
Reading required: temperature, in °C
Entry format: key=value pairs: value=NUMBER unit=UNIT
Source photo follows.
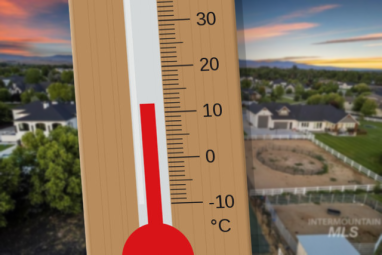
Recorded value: value=12 unit=°C
